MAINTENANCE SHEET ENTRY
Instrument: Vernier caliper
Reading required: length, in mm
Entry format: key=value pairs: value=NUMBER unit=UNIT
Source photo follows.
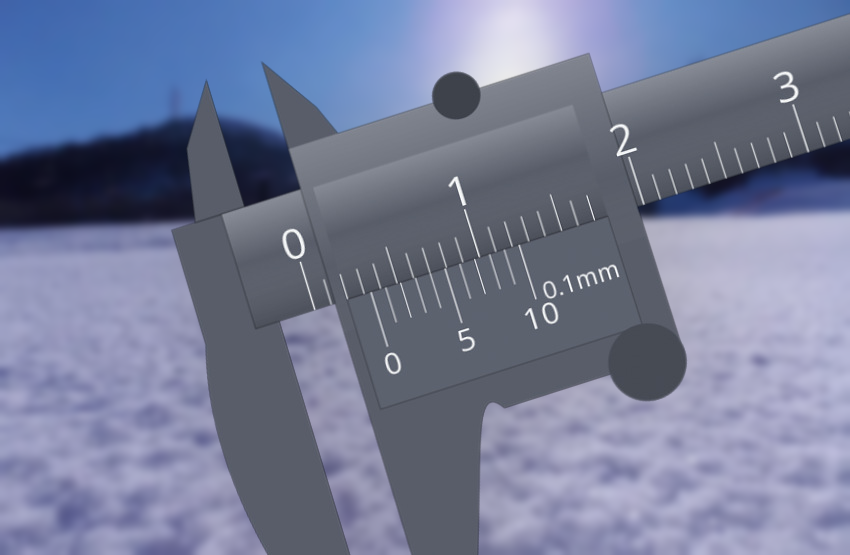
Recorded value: value=3.4 unit=mm
